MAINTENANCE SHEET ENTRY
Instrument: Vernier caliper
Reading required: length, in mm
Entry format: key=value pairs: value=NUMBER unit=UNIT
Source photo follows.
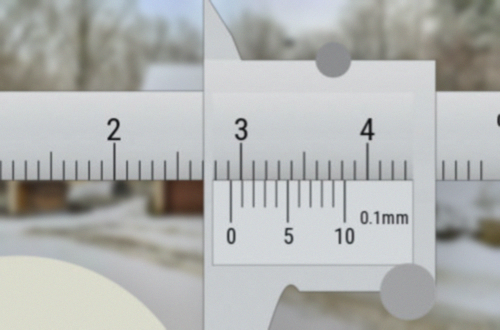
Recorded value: value=29.2 unit=mm
